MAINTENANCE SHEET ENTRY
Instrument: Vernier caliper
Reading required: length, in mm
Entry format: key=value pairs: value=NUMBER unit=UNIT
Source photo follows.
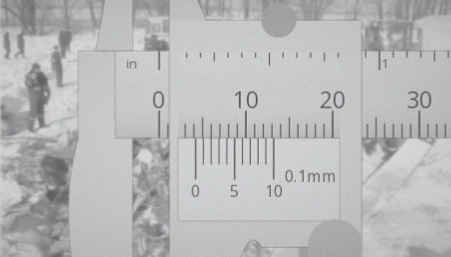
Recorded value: value=4.2 unit=mm
